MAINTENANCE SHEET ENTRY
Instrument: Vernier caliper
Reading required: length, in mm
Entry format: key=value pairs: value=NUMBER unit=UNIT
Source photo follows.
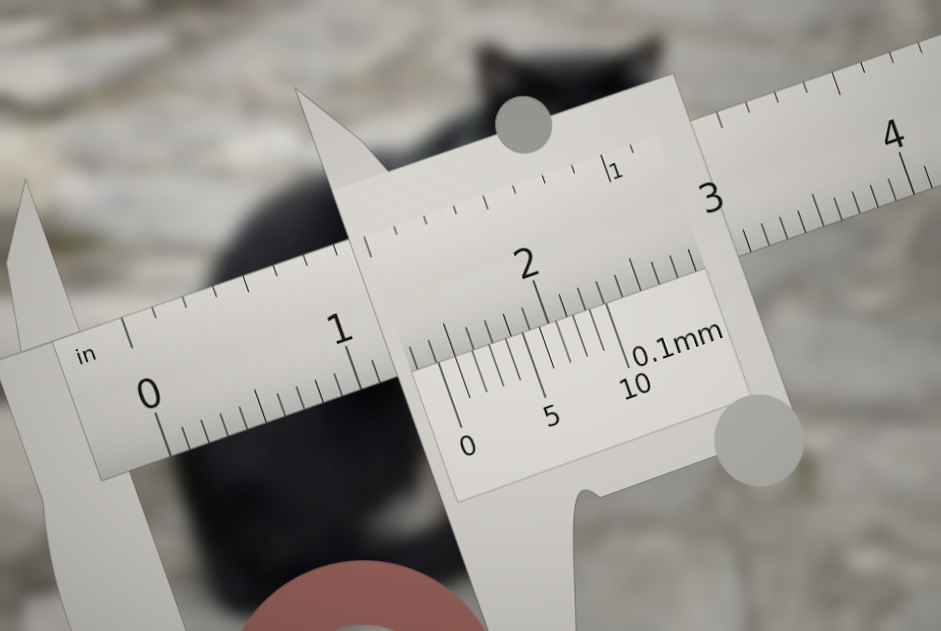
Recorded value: value=14.1 unit=mm
